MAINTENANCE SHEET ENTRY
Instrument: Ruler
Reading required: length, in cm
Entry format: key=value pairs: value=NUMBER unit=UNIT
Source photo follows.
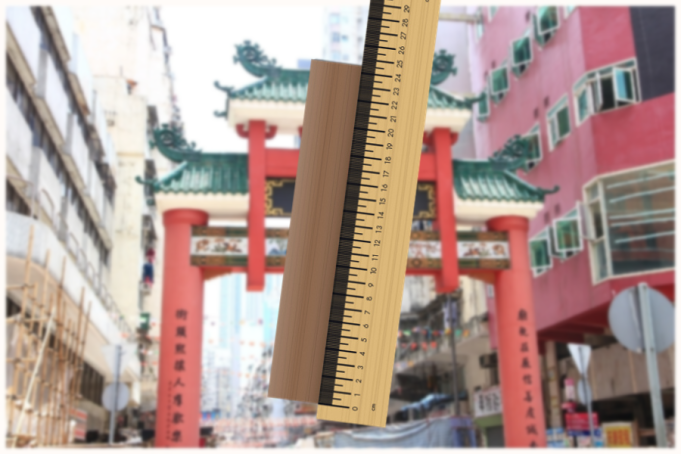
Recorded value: value=24.5 unit=cm
